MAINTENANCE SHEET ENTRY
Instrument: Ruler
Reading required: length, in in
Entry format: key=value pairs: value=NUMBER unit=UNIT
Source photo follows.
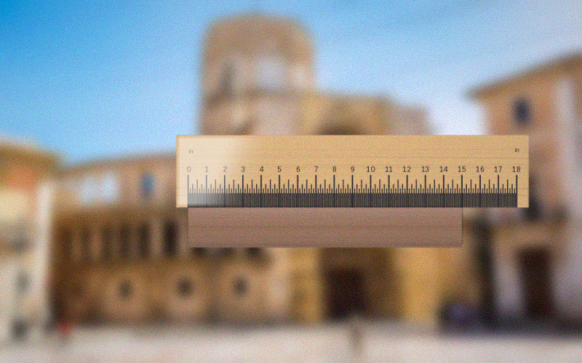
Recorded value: value=15 unit=in
